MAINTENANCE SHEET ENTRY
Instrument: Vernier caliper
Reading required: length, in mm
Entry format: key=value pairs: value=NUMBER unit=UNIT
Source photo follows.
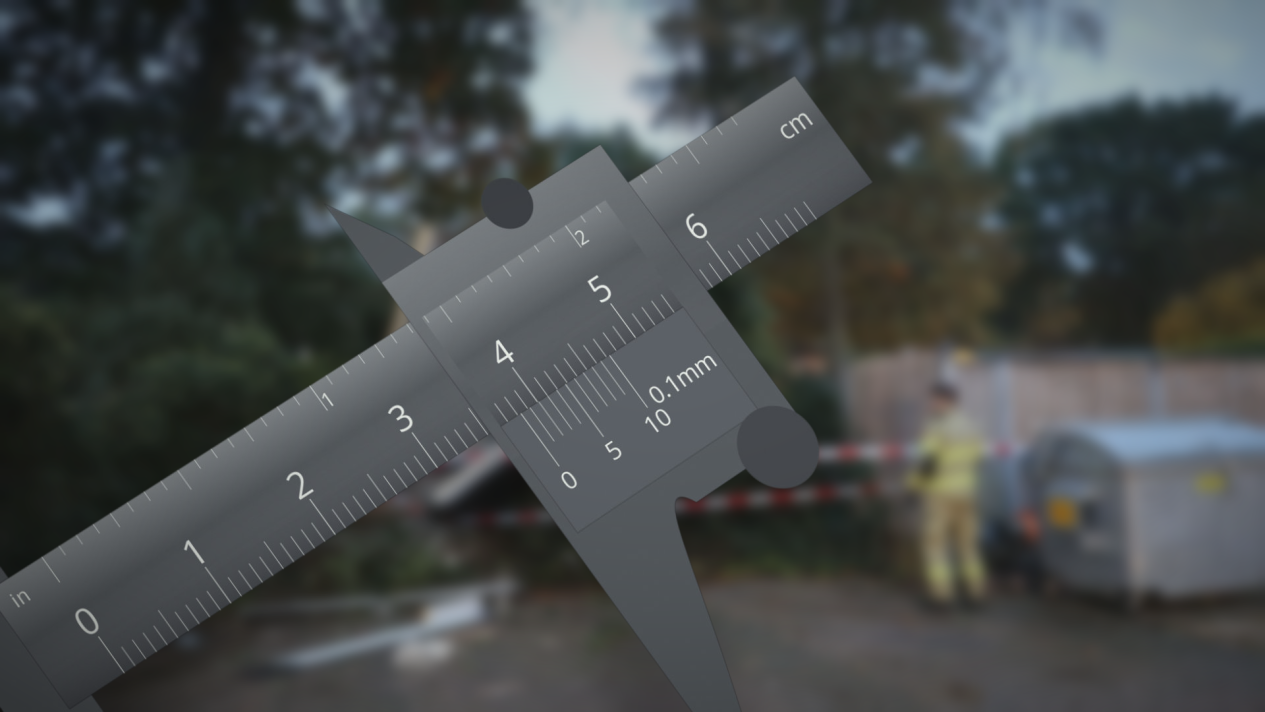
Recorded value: value=38.3 unit=mm
